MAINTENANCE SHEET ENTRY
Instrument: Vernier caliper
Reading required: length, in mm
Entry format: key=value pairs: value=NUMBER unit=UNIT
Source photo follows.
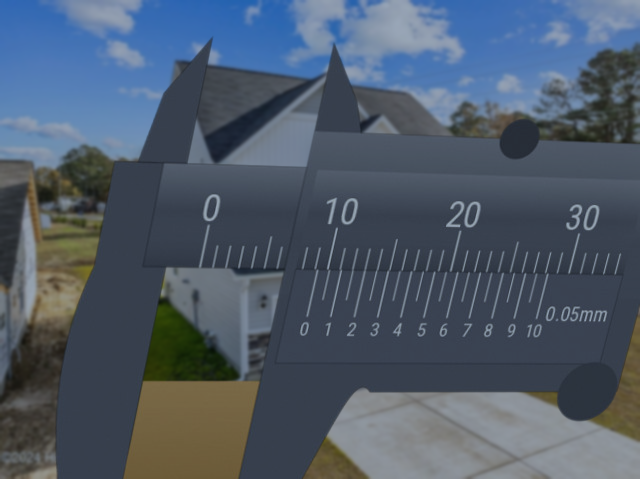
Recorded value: value=9.2 unit=mm
